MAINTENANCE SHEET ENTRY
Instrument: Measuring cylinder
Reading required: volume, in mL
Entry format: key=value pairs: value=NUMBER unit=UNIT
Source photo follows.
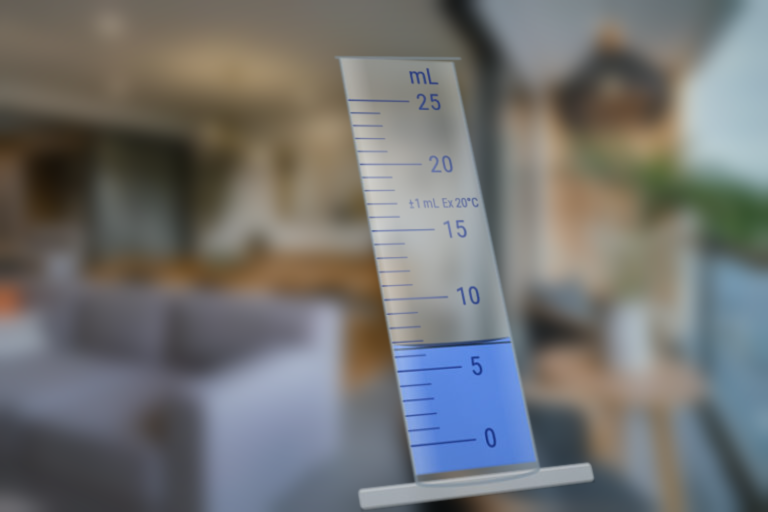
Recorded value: value=6.5 unit=mL
